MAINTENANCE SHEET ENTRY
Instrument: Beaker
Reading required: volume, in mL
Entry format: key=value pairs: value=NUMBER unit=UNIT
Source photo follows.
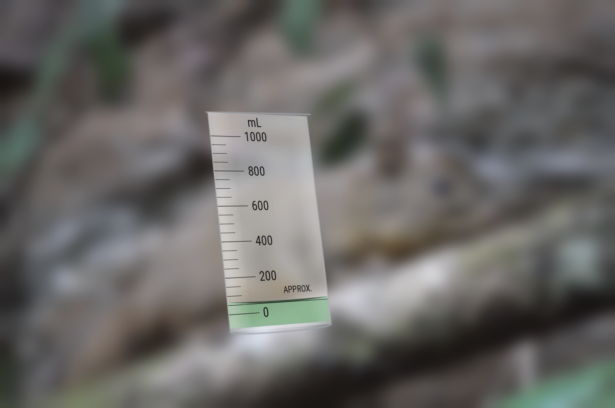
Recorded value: value=50 unit=mL
